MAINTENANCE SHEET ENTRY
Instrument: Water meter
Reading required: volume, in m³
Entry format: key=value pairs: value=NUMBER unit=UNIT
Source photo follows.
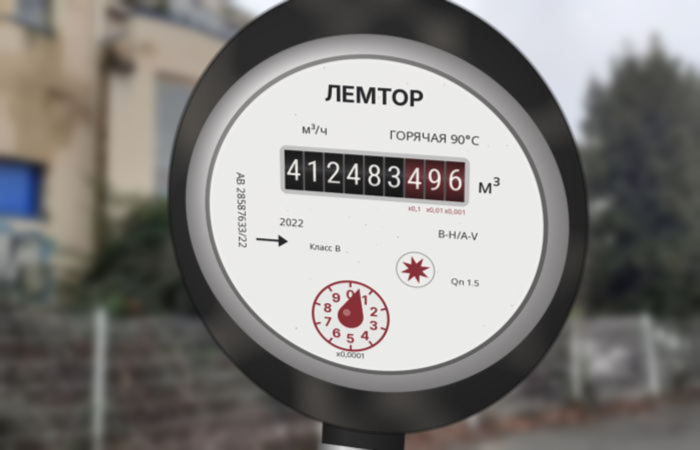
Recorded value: value=412483.4960 unit=m³
